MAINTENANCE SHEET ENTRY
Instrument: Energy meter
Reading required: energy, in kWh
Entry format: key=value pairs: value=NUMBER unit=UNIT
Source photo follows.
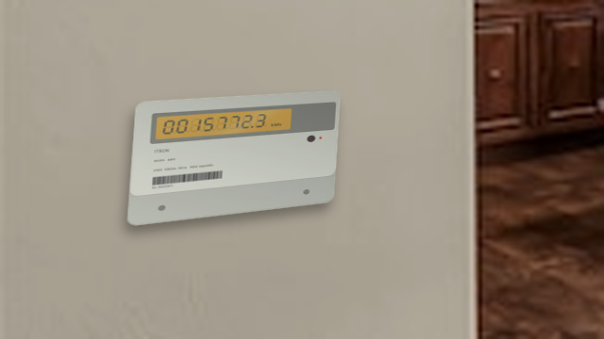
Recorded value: value=15772.3 unit=kWh
